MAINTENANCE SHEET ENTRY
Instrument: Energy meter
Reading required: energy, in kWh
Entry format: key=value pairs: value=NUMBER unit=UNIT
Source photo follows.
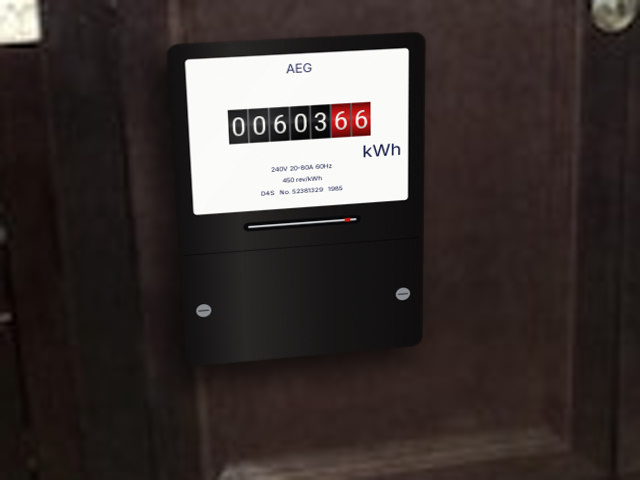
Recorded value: value=603.66 unit=kWh
